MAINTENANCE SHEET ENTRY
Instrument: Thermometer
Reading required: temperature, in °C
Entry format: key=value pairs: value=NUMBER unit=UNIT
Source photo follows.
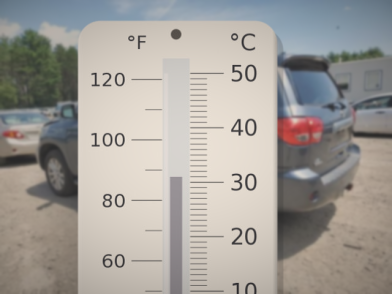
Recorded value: value=31 unit=°C
